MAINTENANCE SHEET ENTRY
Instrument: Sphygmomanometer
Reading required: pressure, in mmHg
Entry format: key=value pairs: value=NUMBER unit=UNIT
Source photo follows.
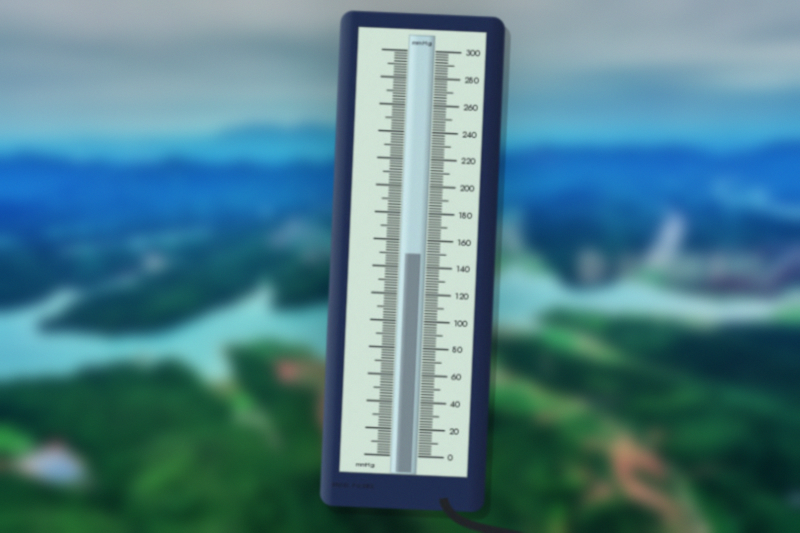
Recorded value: value=150 unit=mmHg
